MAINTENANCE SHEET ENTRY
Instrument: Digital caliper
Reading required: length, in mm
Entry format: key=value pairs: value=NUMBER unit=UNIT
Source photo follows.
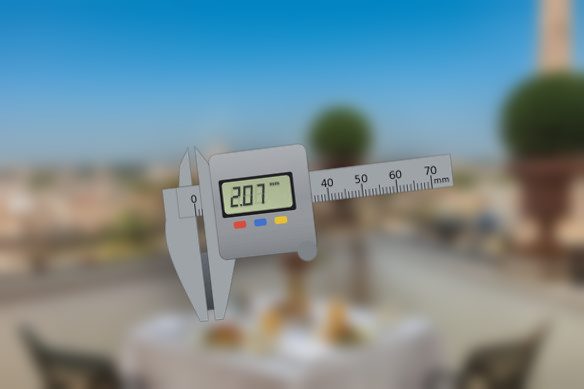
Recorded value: value=2.07 unit=mm
